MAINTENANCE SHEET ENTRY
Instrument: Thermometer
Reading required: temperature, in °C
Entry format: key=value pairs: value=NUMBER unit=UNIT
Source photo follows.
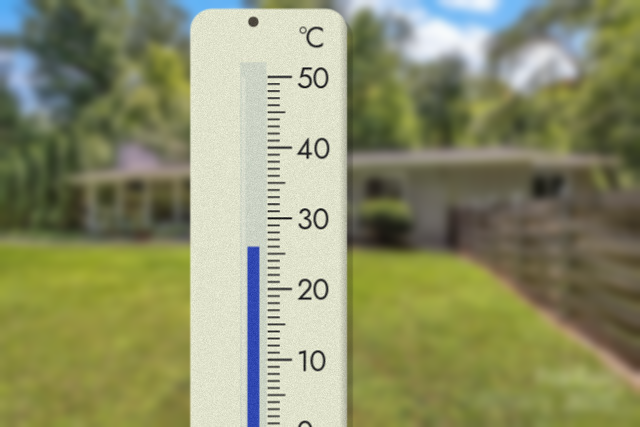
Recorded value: value=26 unit=°C
